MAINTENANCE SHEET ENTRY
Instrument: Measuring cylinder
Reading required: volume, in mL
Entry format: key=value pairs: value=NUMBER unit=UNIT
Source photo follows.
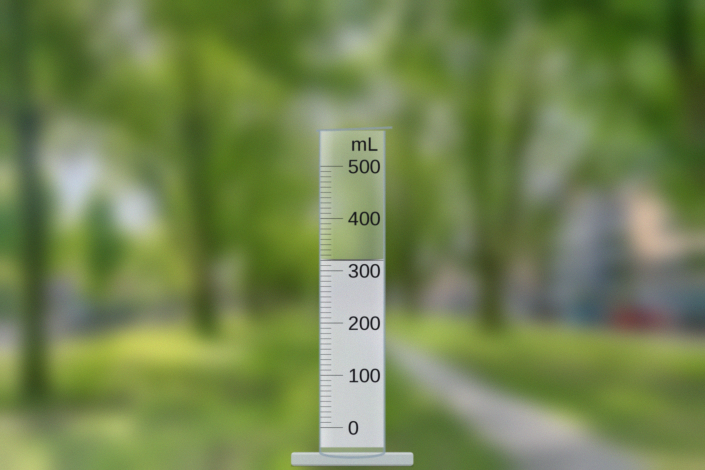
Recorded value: value=320 unit=mL
